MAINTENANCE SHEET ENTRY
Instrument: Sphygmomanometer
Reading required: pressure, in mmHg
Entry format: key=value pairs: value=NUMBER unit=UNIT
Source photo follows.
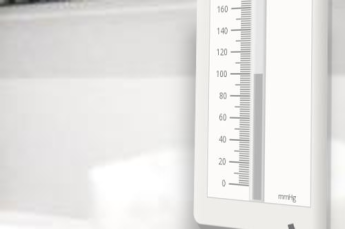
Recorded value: value=100 unit=mmHg
